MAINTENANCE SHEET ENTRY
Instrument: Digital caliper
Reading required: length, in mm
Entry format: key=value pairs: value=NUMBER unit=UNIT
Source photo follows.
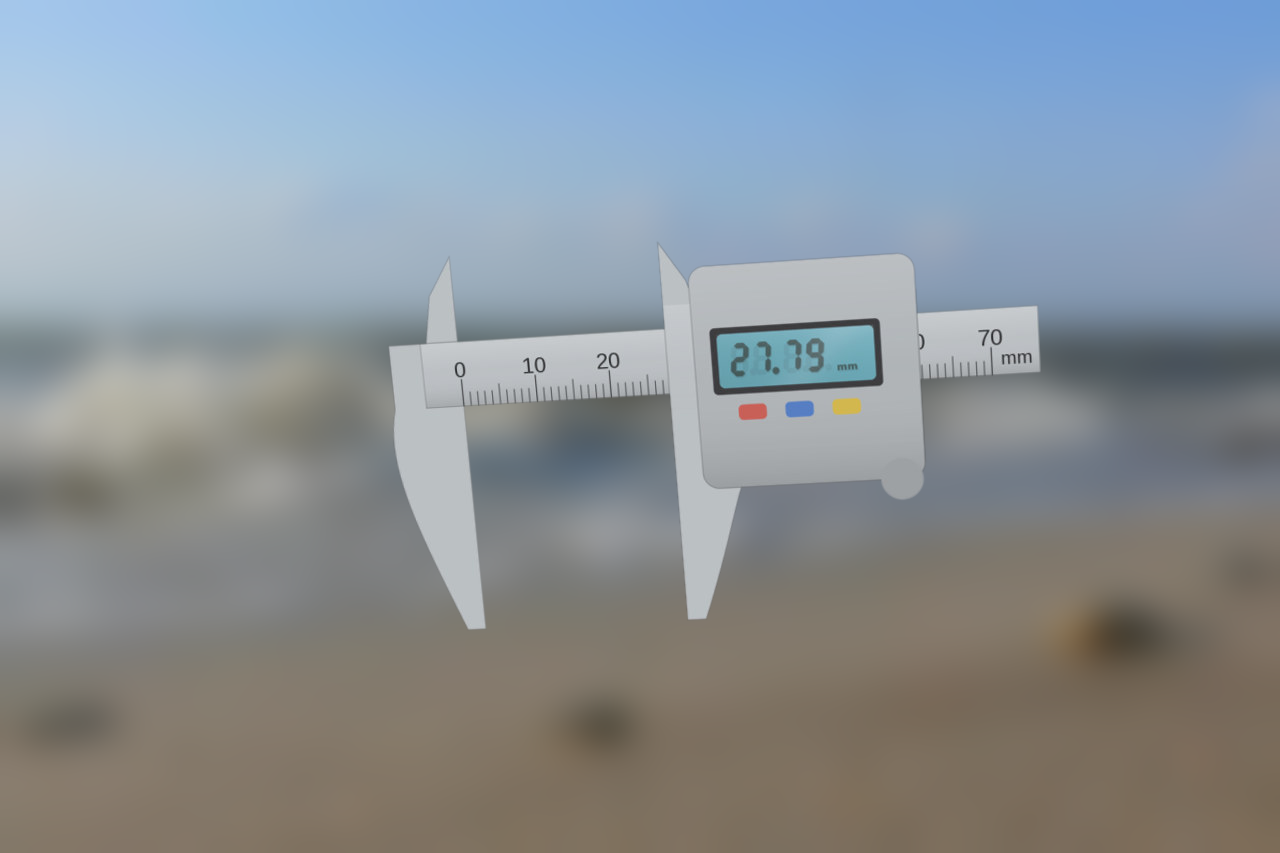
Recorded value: value=27.79 unit=mm
